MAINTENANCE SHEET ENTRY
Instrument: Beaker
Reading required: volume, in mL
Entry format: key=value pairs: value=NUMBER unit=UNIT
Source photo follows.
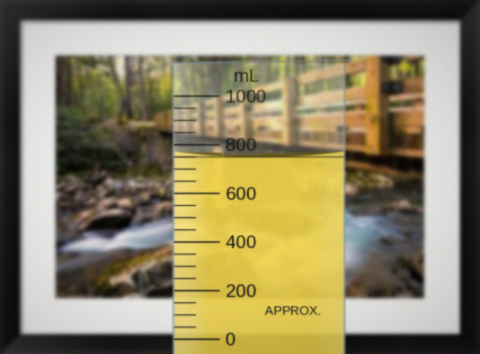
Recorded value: value=750 unit=mL
